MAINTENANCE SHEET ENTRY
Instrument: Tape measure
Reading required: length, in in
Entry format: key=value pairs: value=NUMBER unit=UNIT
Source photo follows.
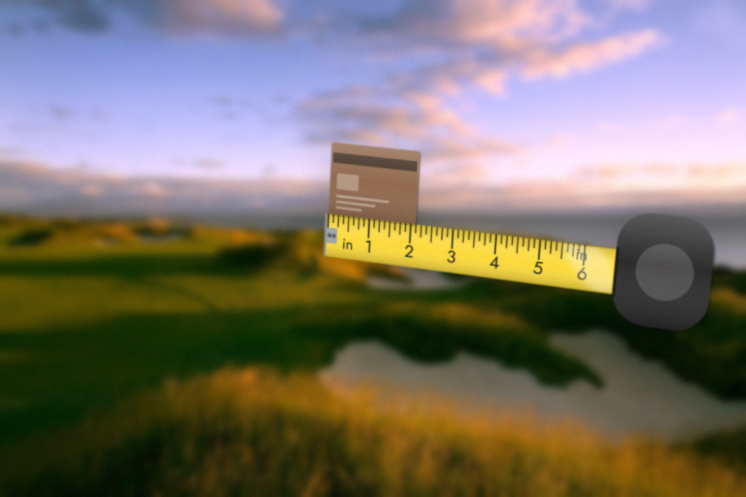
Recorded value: value=2.125 unit=in
